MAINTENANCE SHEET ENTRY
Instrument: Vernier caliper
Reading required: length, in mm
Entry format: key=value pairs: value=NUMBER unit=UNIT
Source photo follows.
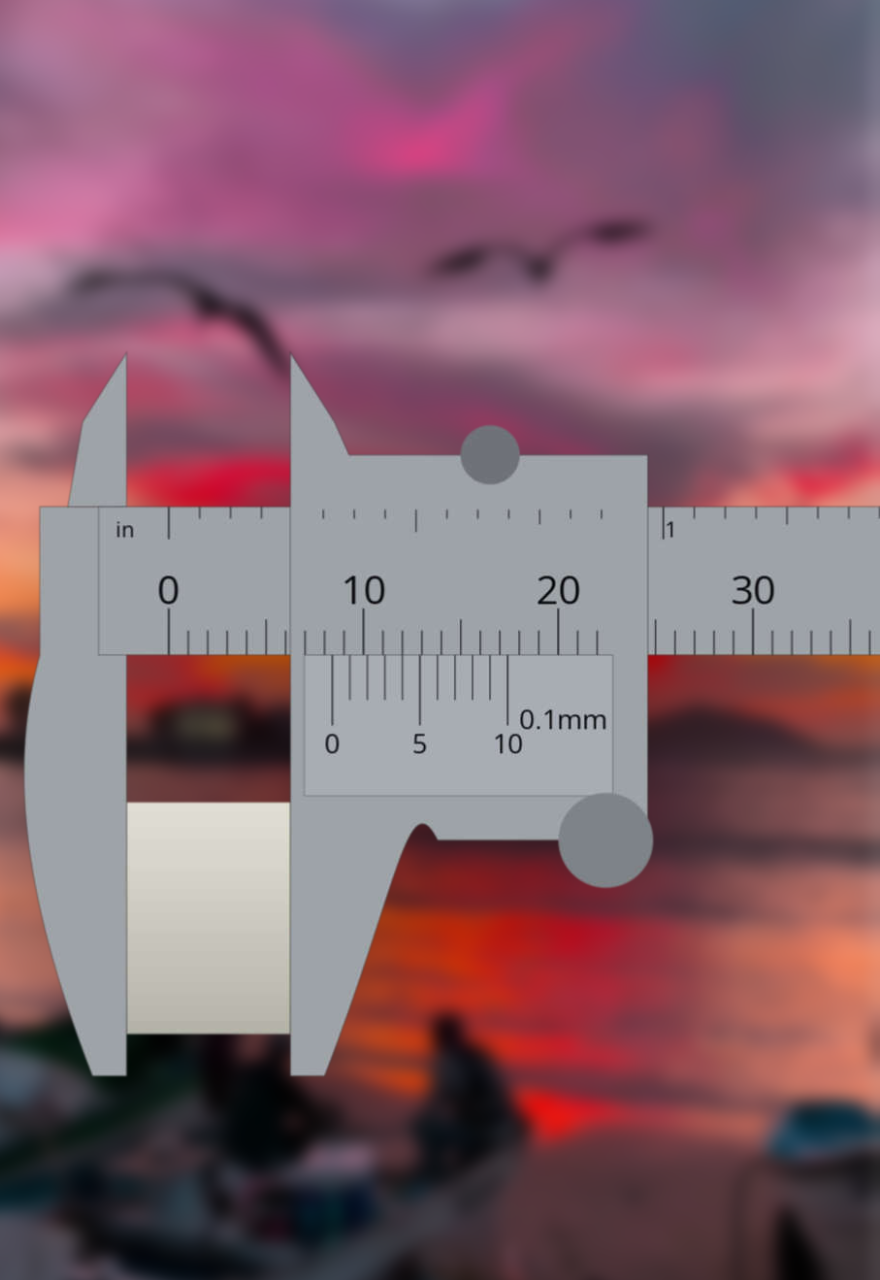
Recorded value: value=8.4 unit=mm
